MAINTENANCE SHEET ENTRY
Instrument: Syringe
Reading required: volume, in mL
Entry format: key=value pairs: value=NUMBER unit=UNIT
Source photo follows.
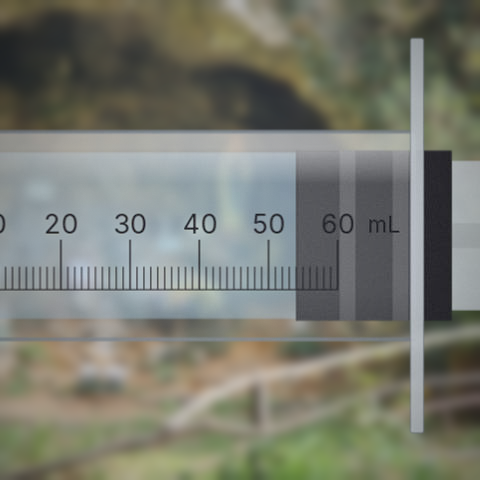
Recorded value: value=54 unit=mL
